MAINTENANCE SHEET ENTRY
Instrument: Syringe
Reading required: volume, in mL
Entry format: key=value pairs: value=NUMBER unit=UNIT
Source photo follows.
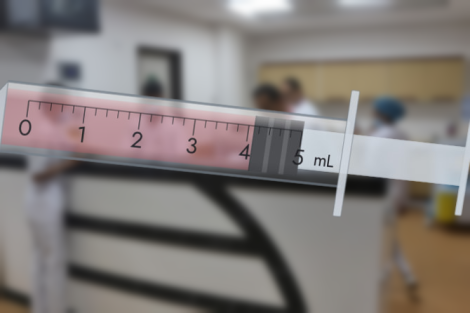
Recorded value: value=4.1 unit=mL
